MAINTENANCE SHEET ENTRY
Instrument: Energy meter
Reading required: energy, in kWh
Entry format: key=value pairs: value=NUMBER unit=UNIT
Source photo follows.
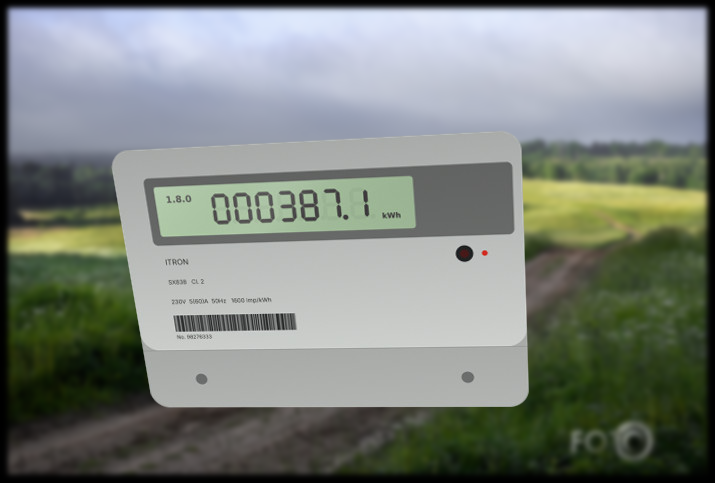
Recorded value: value=387.1 unit=kWh
